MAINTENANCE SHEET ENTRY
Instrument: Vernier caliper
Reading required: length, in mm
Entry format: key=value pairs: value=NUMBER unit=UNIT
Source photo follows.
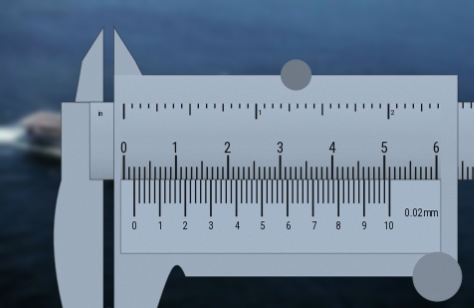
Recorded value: value=2.0 unit=mm
